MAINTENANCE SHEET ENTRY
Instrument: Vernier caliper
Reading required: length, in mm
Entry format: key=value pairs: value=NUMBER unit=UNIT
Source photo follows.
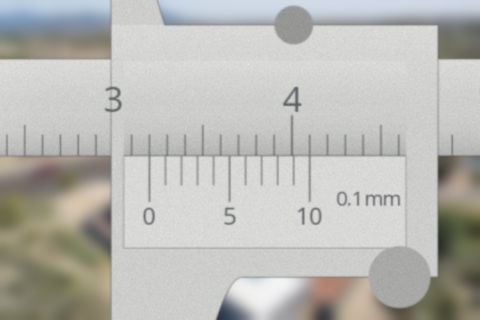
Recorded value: value=32.0 unit=mm
